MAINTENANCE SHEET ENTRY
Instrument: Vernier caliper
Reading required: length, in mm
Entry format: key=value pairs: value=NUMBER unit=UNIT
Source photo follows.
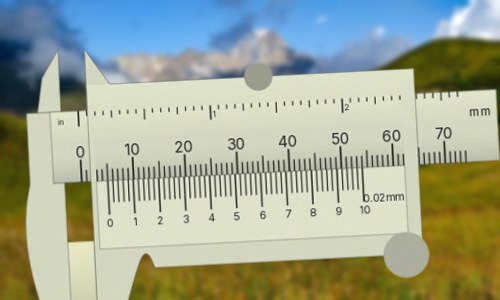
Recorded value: value=5.0 unit=mm
